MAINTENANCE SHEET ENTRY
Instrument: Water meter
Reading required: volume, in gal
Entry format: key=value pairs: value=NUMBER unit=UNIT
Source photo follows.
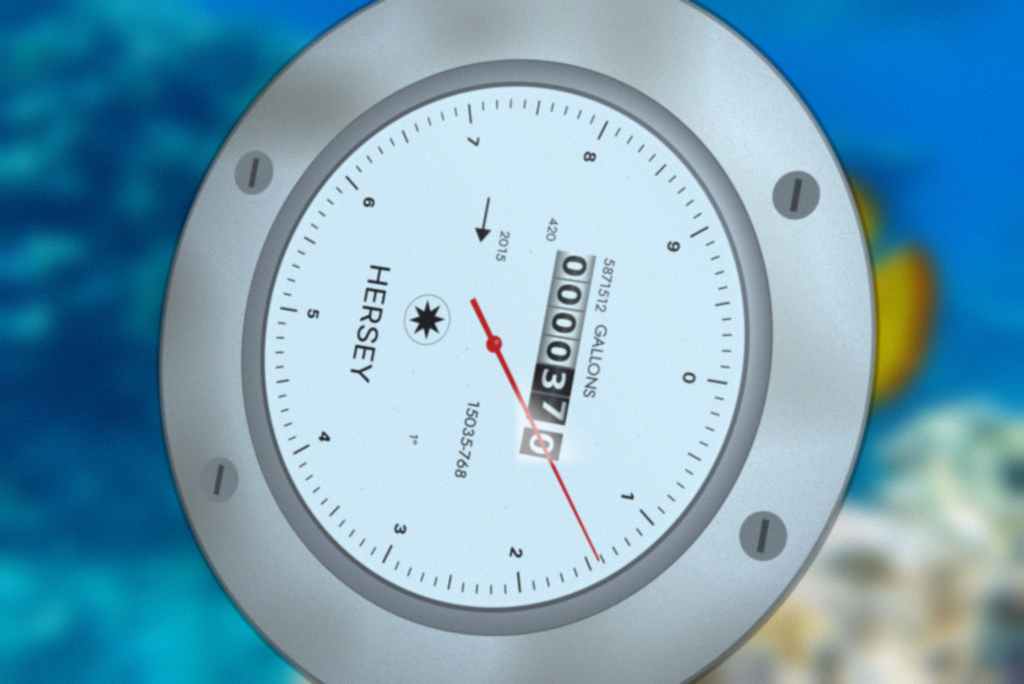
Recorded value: value=371.4 unit=gal
